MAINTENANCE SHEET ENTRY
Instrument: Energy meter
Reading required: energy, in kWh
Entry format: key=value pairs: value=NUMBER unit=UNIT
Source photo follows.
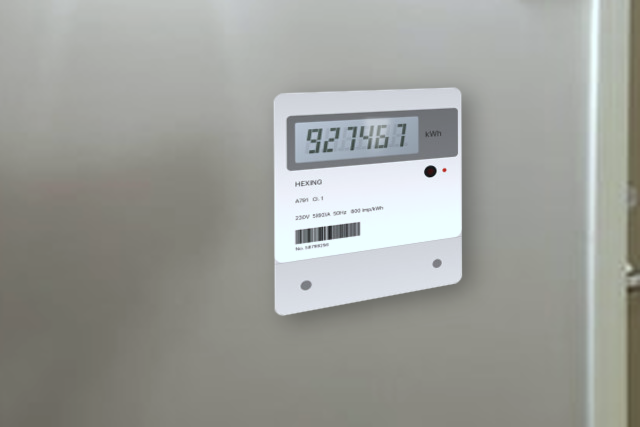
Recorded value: value=927467 unit=kWh
